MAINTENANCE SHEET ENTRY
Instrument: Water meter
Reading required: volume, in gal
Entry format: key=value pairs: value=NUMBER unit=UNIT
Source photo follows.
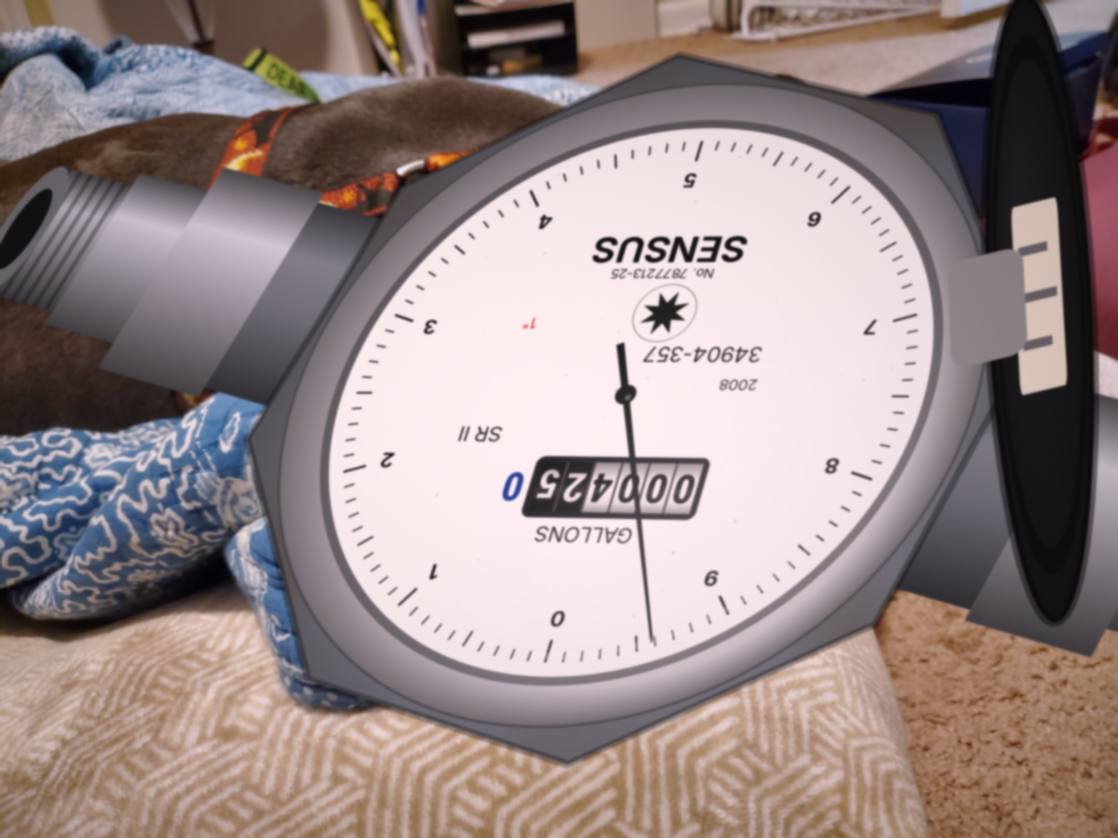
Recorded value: value=4249.4 unit=gal
